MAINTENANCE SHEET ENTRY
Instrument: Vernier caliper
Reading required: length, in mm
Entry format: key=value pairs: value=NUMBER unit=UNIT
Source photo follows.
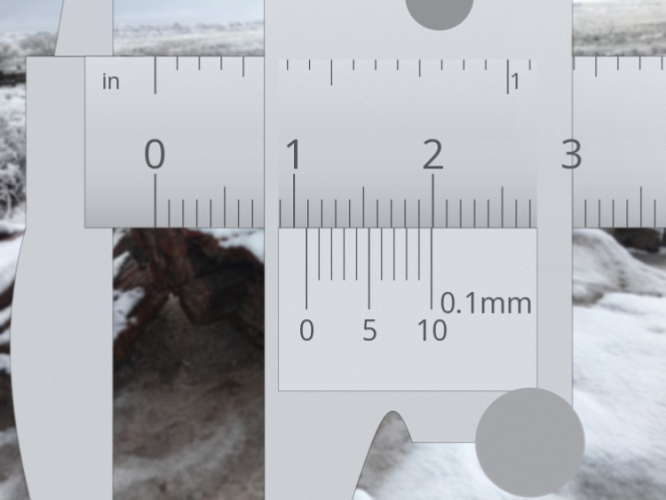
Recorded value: value=10.9 unit=mm
